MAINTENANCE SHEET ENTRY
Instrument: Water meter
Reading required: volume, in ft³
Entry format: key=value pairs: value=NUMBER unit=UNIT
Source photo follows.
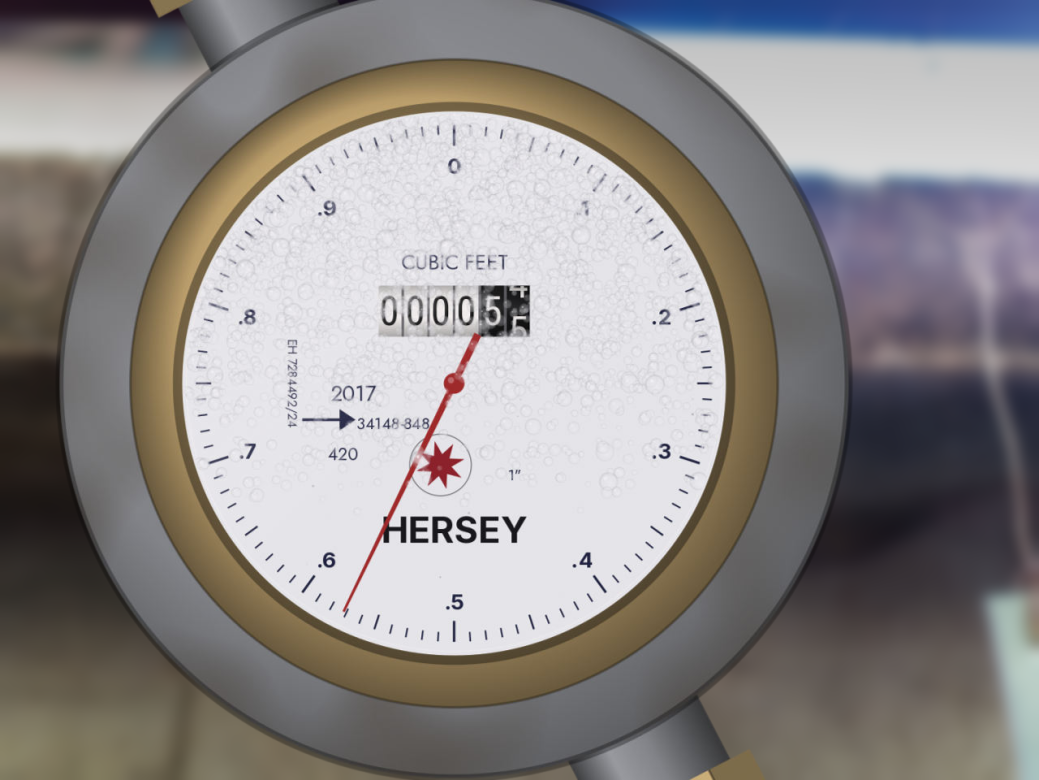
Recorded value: value=54.57 unit=ft³
